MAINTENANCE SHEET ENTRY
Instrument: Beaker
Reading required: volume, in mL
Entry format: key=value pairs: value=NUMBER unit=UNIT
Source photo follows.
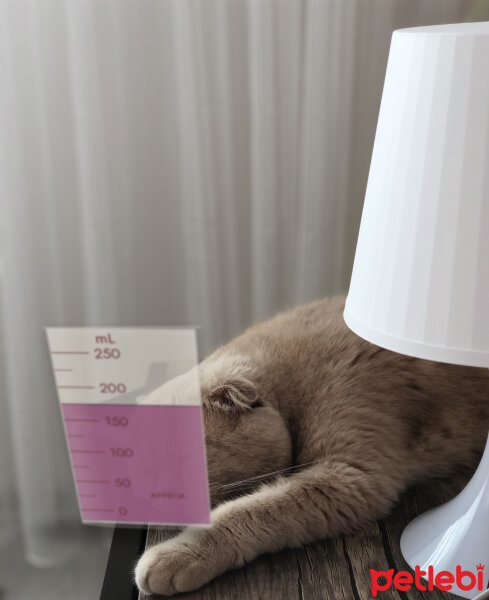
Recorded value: value=175 unit=mL
